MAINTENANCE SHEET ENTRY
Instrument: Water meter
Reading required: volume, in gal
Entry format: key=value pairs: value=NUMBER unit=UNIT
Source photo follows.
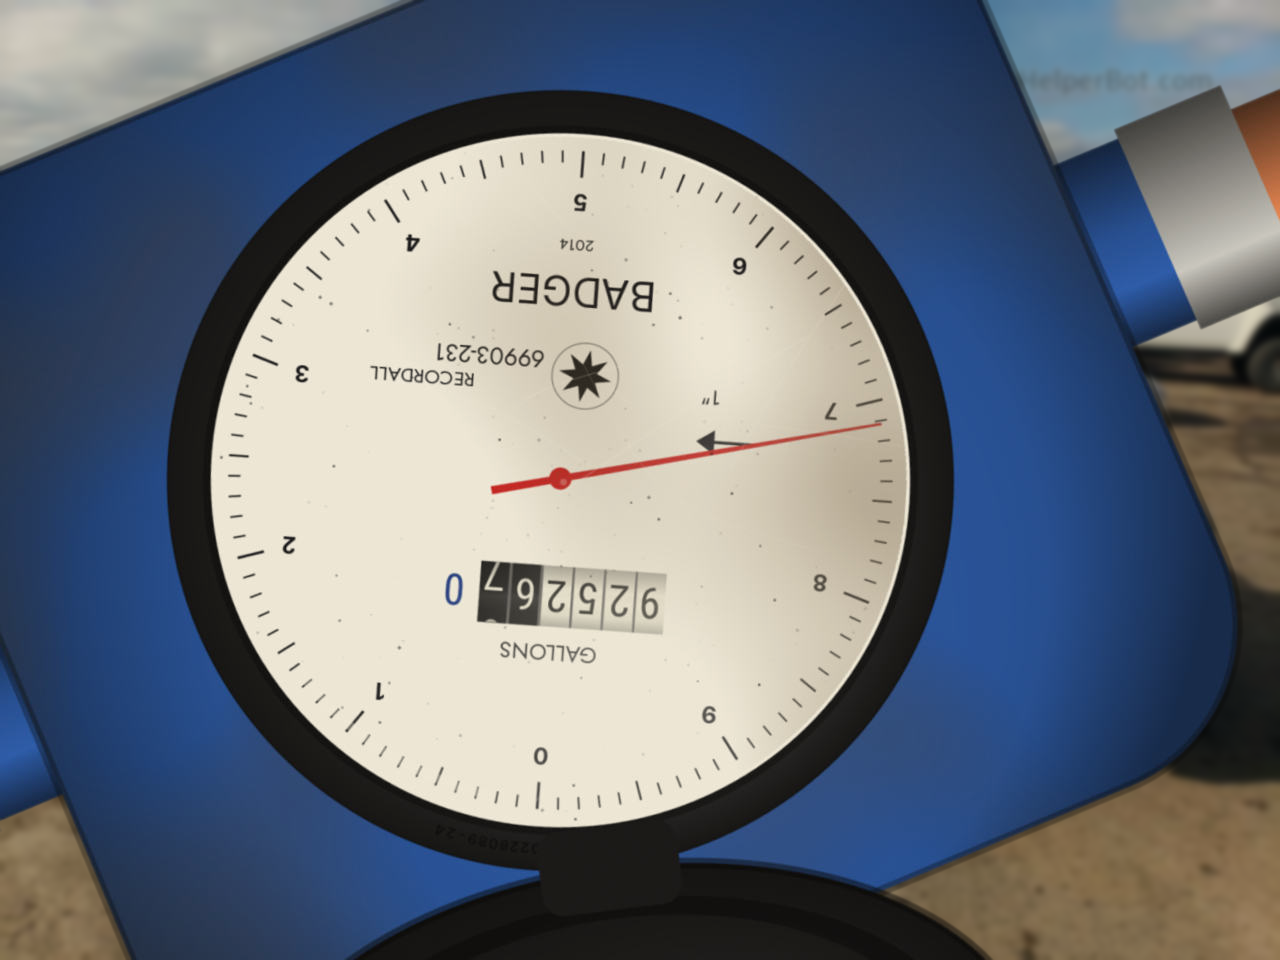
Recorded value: value=9252667.1 unit=gal
